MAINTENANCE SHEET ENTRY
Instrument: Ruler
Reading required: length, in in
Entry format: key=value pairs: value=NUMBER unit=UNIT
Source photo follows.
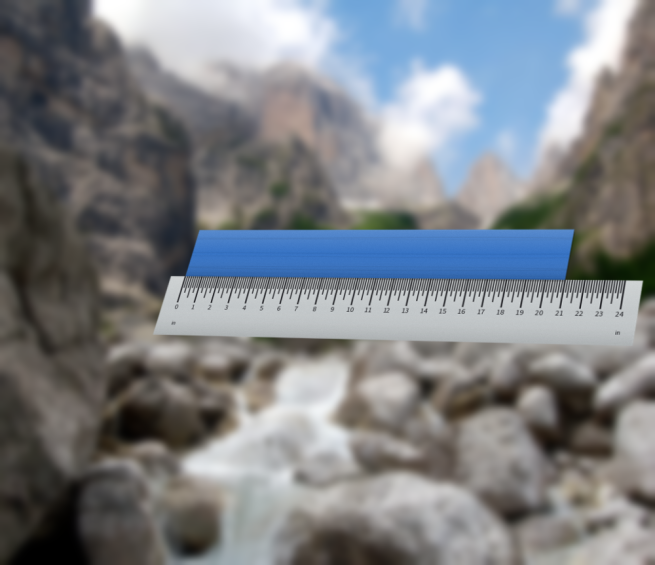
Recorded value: value=21 unit=in
